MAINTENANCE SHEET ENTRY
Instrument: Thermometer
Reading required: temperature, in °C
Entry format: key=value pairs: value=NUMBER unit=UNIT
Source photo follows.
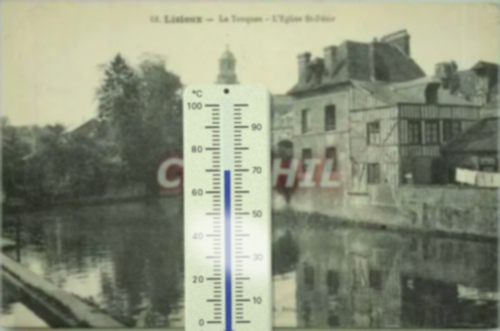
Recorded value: value=70 unit=°C
